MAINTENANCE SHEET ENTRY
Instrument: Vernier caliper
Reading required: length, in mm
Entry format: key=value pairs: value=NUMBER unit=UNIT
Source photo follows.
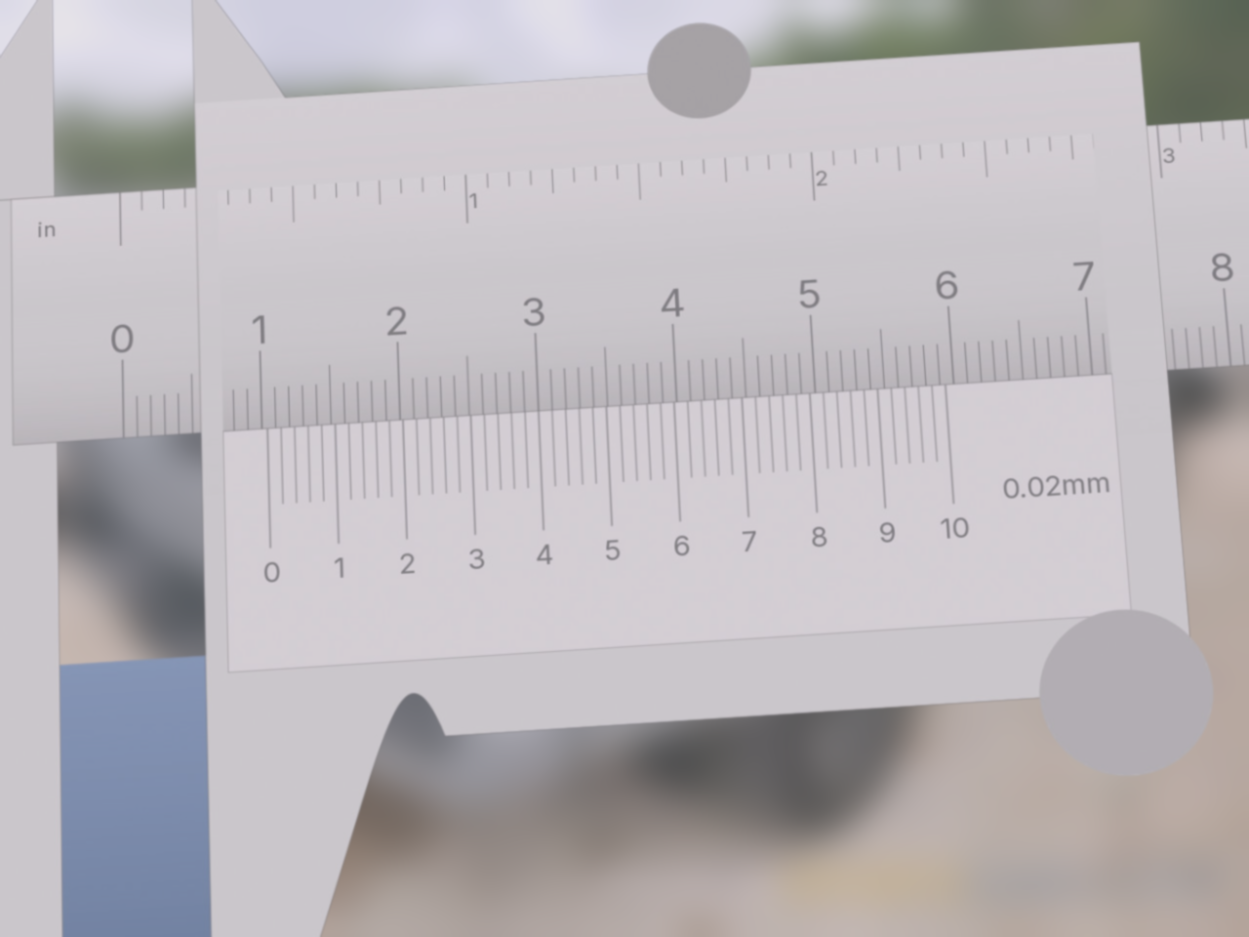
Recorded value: value=10.4 unit=mm
